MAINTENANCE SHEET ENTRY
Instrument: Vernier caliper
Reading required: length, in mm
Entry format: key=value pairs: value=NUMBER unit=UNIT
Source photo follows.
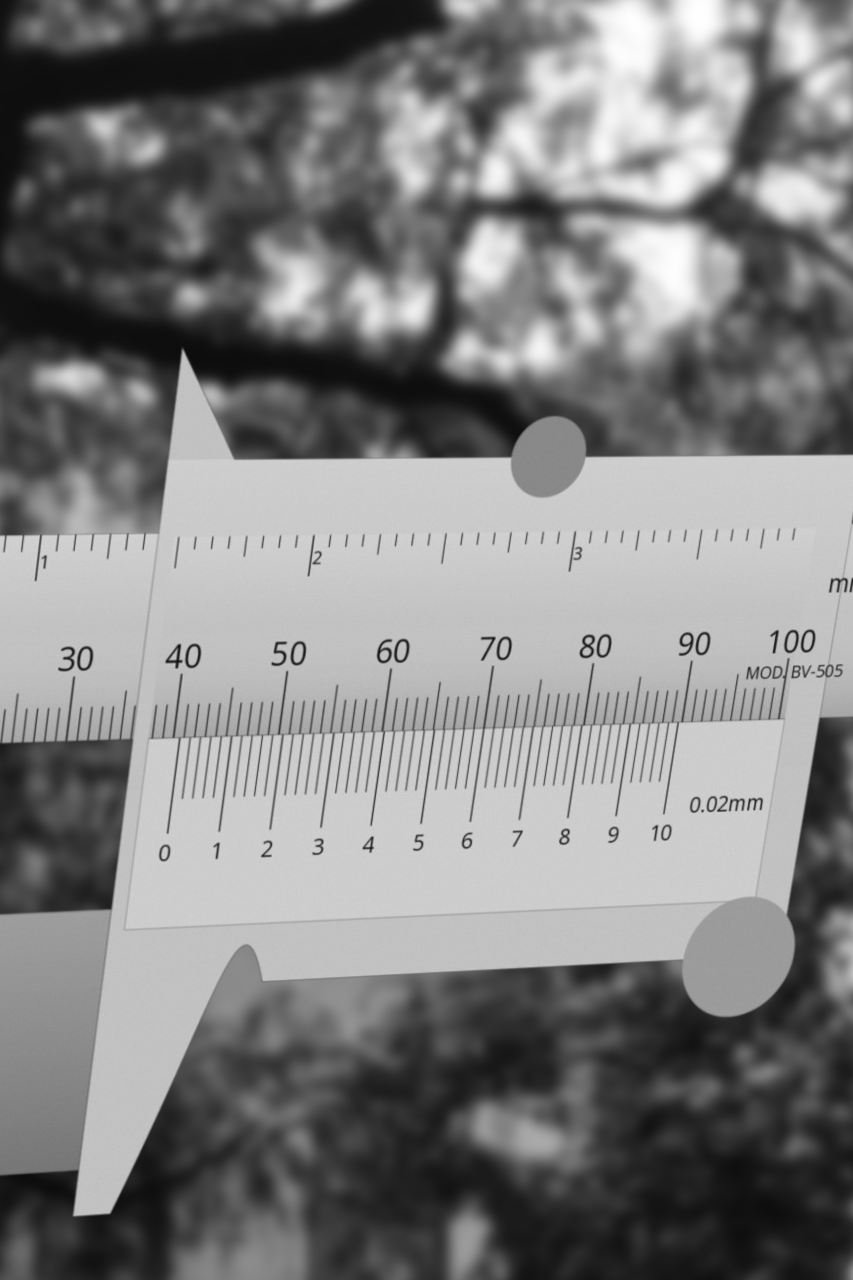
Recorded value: value=40.6 unit=mm
